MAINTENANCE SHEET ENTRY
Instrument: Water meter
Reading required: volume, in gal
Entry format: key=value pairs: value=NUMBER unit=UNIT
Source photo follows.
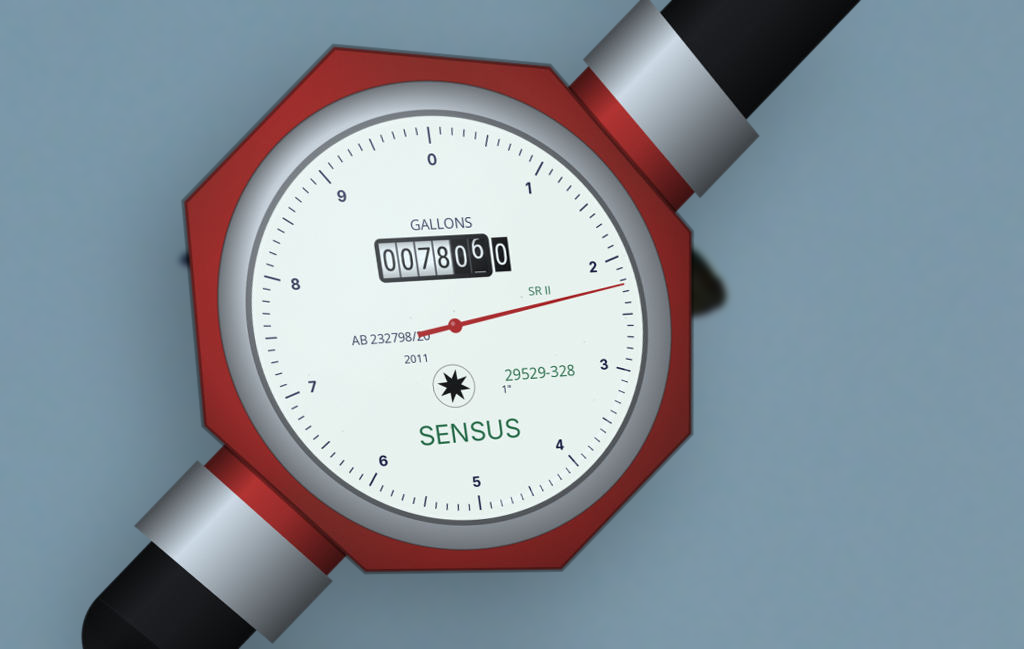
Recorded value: value=78062.2 unit=gal
